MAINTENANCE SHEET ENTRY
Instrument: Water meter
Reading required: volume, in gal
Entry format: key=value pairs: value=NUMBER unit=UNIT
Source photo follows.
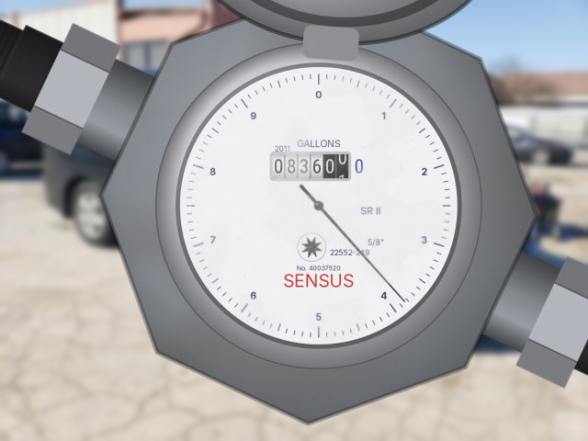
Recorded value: value=836003.8 unit=gal
